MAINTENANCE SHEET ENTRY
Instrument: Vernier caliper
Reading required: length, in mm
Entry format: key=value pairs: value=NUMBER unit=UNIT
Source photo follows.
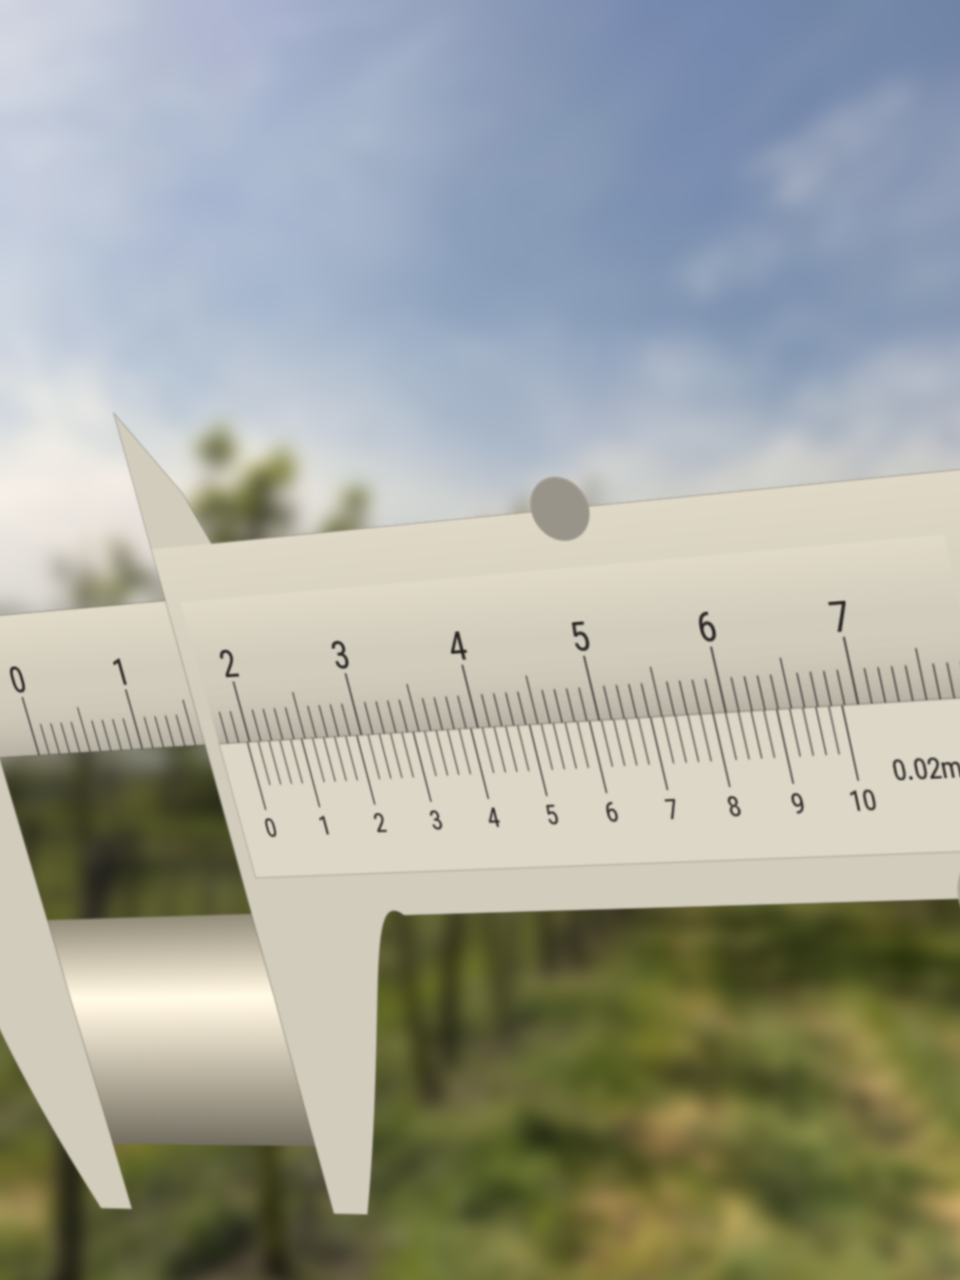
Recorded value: value=19.8 unit=mm
